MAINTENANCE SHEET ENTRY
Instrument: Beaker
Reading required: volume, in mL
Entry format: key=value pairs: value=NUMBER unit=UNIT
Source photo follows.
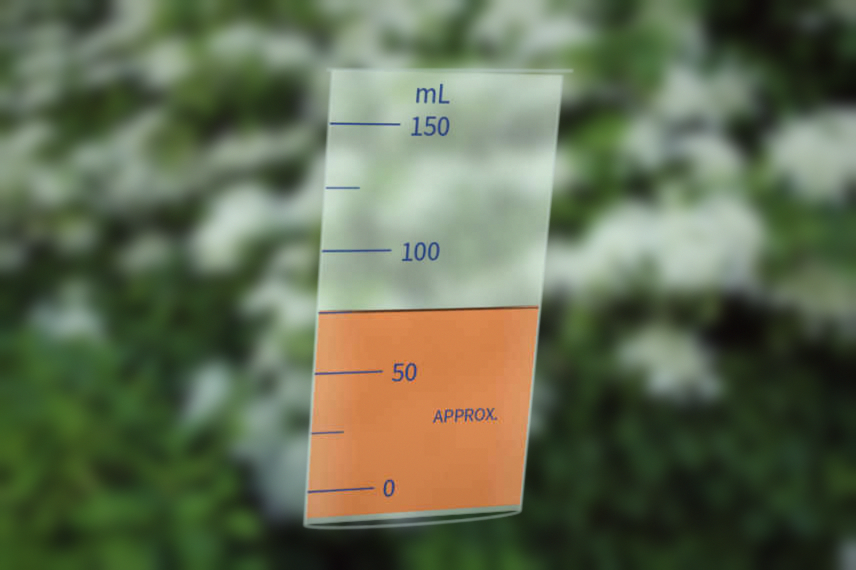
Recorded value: value=75 unit=mL
